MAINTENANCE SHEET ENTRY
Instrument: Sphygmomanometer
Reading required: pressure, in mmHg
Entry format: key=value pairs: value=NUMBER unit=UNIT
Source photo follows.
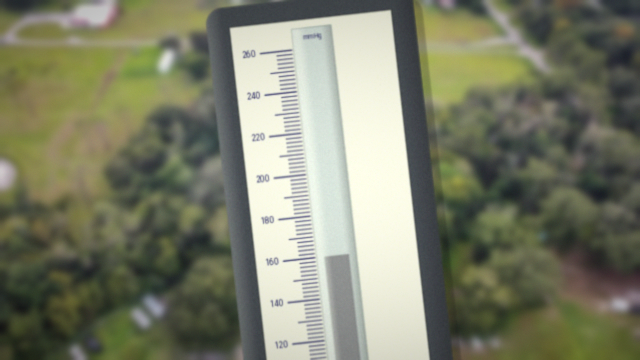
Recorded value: value=160 unit=mmHg
